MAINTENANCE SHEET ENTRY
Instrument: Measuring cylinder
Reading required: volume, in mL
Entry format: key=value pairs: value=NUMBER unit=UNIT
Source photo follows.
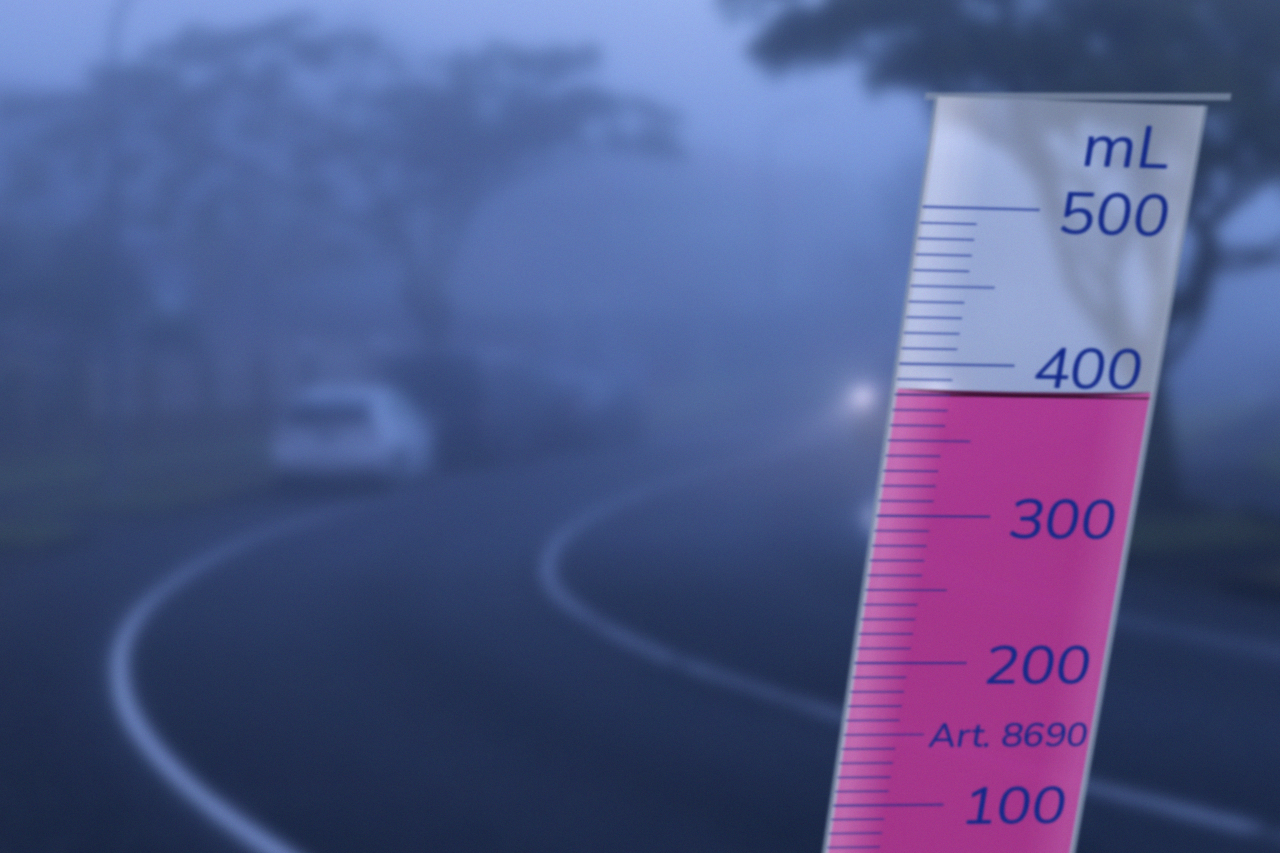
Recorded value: value=380 unit=mL
